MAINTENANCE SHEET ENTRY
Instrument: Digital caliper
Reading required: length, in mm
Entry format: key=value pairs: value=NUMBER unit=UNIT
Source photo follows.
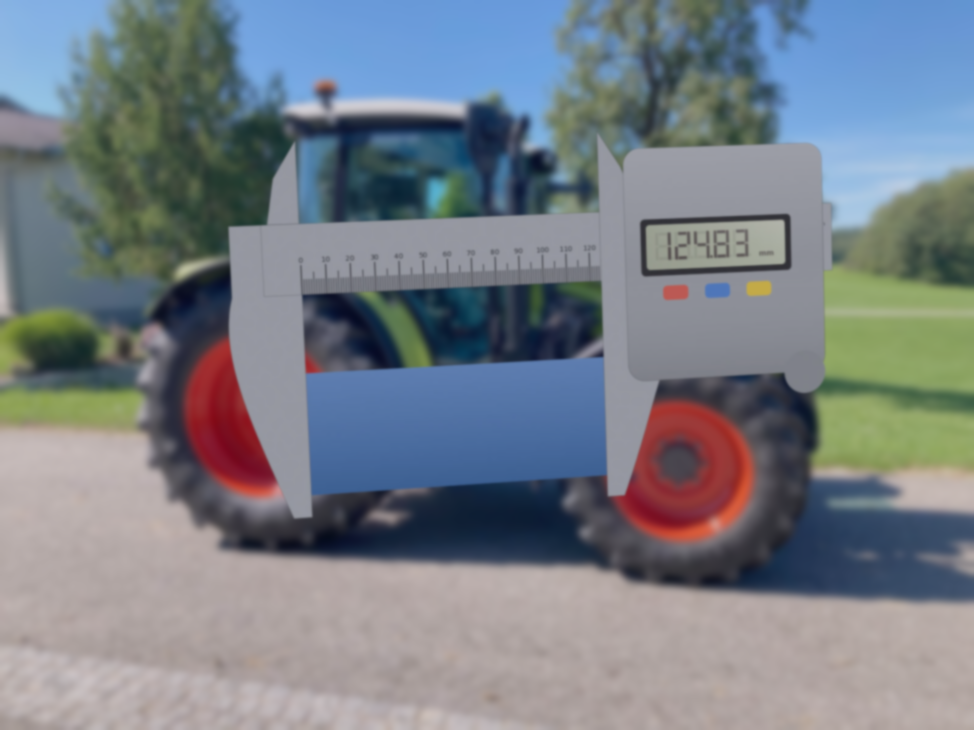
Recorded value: value=124.83 unit=mm
